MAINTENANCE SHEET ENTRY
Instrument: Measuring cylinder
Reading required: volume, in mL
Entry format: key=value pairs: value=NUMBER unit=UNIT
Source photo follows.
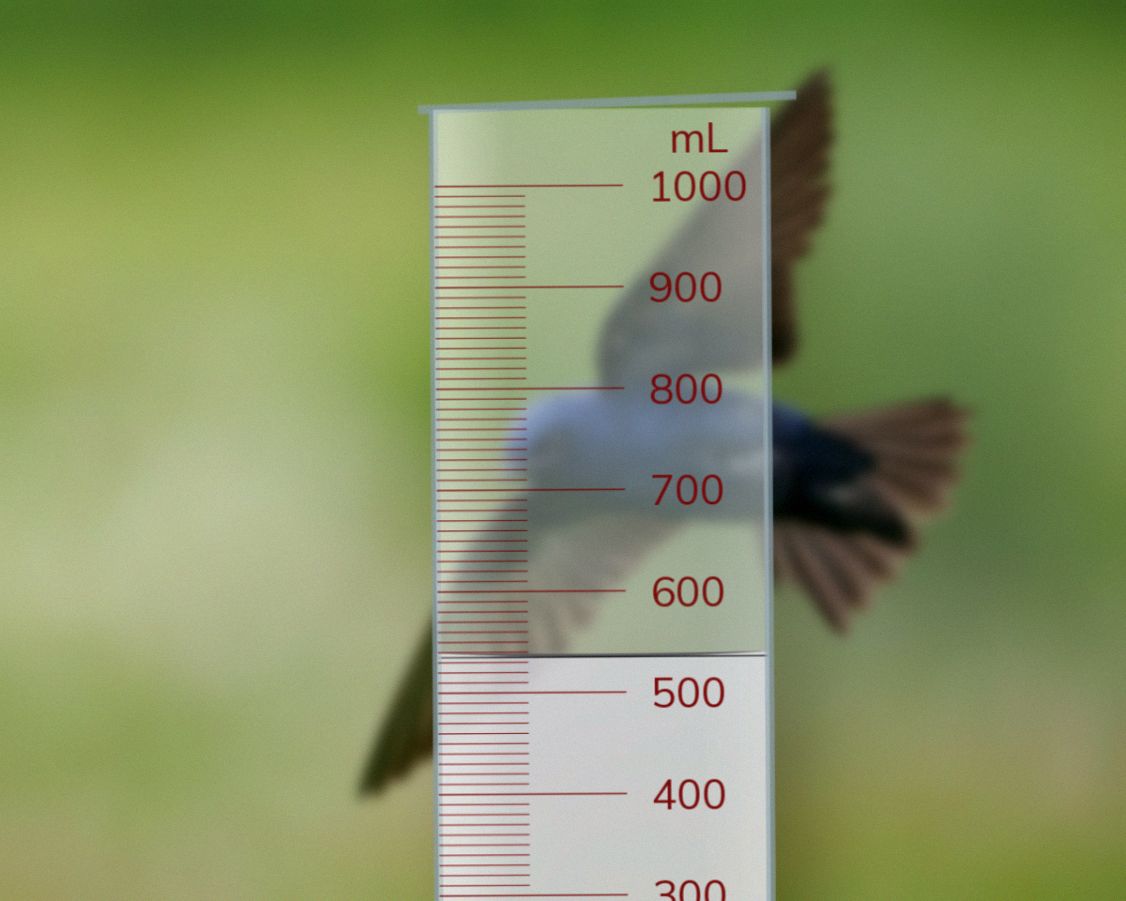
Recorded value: value=535 unit=mL
